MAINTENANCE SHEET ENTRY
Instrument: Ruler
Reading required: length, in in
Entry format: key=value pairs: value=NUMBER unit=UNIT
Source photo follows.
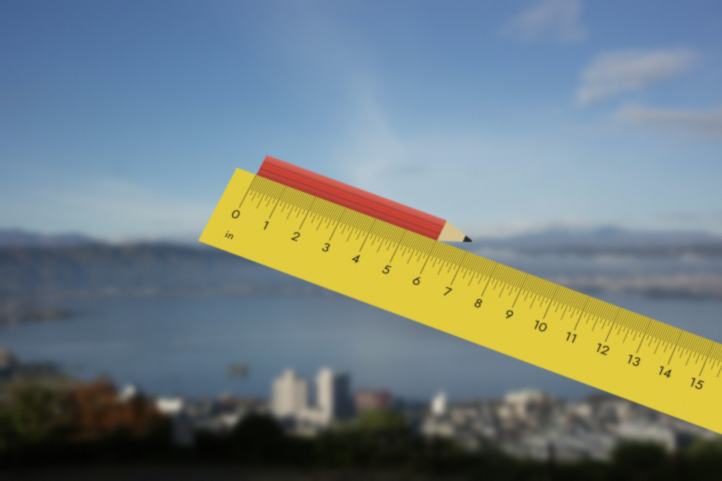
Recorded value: value=7 unit=in
